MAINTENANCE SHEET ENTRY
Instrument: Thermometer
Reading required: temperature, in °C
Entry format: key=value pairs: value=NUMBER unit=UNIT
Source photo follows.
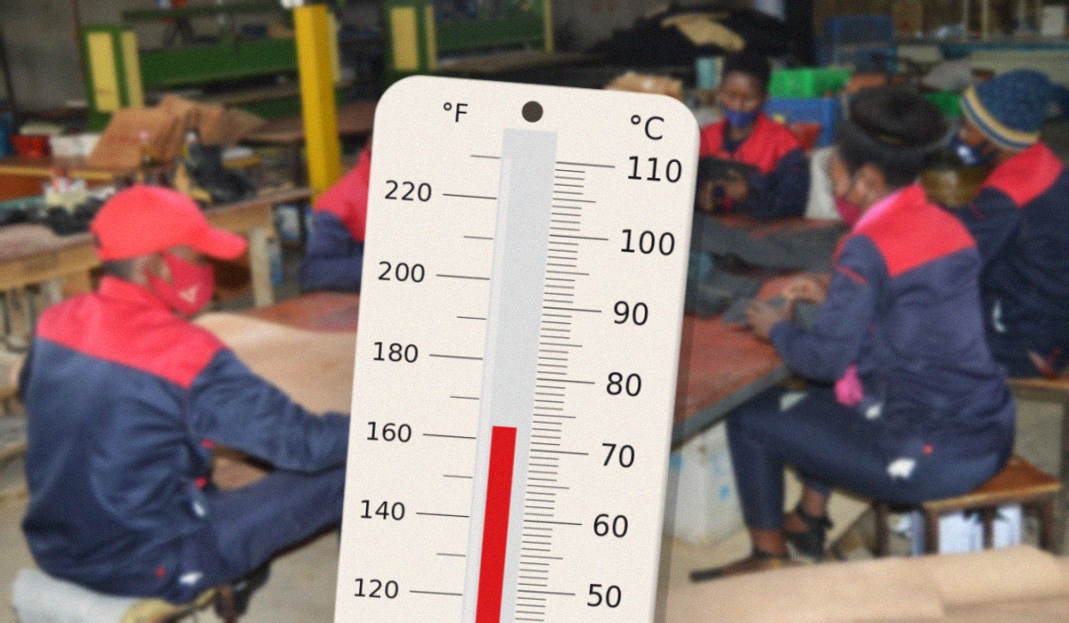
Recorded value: value=73 unit=°C
